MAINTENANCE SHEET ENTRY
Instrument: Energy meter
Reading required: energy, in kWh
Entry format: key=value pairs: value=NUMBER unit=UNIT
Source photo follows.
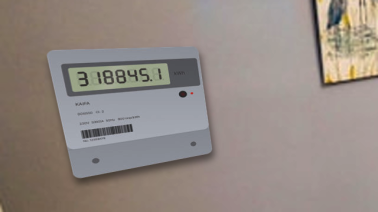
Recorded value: value=318845.1 unit=kWh
